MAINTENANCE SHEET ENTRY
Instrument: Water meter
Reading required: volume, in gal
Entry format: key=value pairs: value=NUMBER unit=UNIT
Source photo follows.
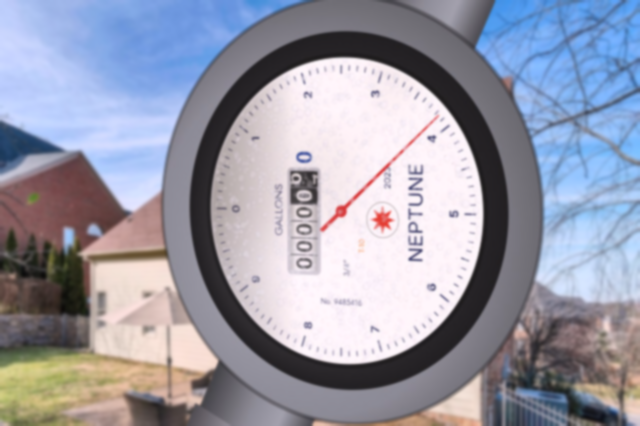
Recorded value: value=63.8 unit=gal
